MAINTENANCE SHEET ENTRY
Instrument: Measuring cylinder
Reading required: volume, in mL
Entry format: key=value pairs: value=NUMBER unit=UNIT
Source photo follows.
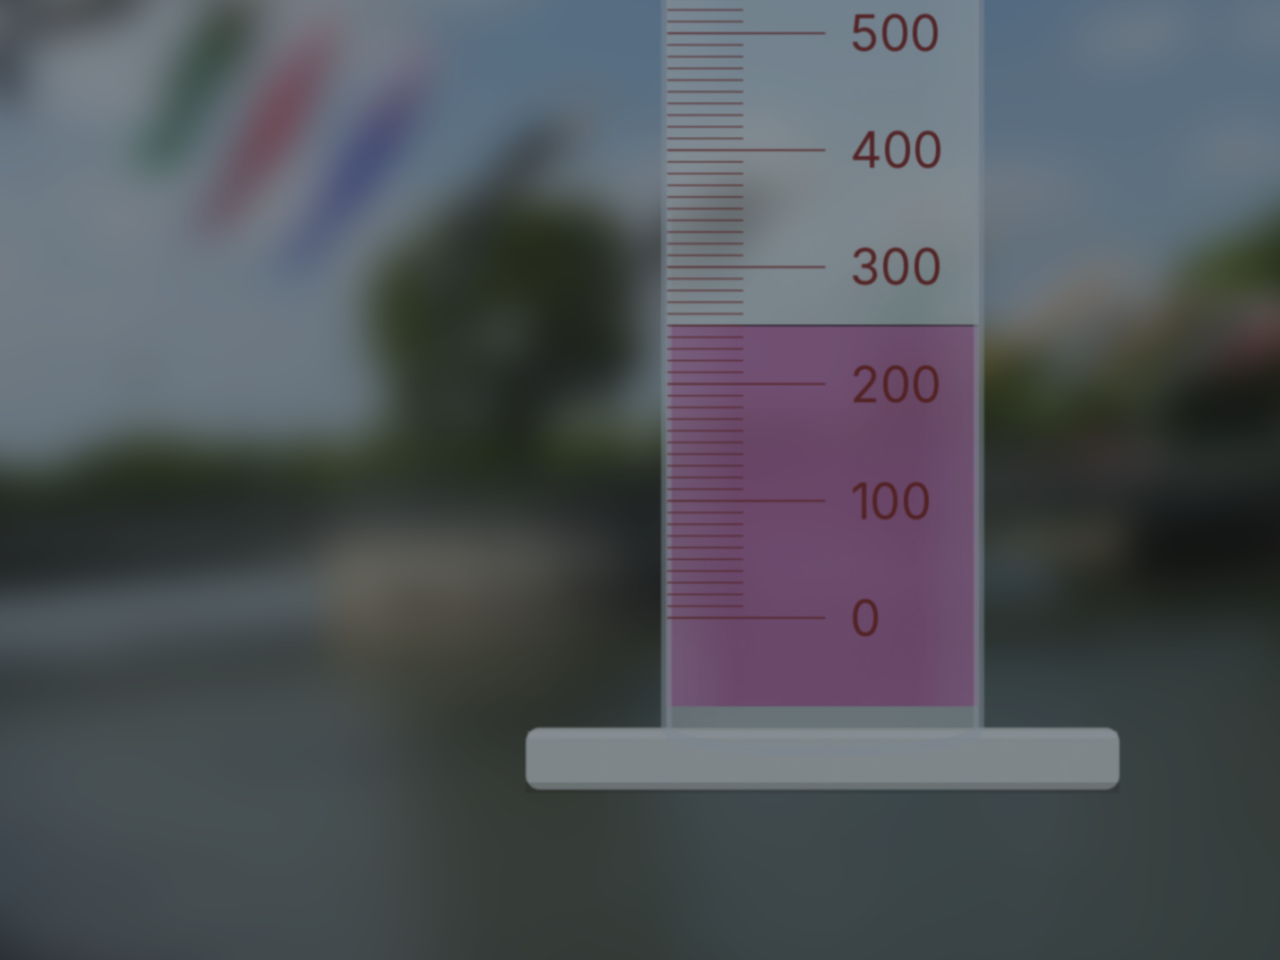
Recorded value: value=250 unit=mL
